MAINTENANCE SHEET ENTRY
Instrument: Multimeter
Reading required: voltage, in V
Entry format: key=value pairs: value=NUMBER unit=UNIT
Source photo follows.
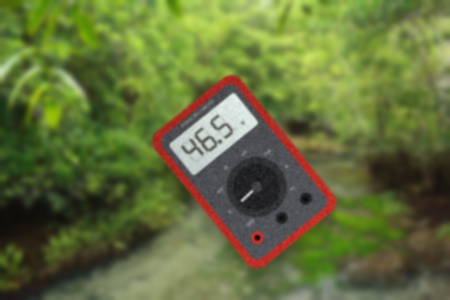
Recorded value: value=46.5 unit=V
